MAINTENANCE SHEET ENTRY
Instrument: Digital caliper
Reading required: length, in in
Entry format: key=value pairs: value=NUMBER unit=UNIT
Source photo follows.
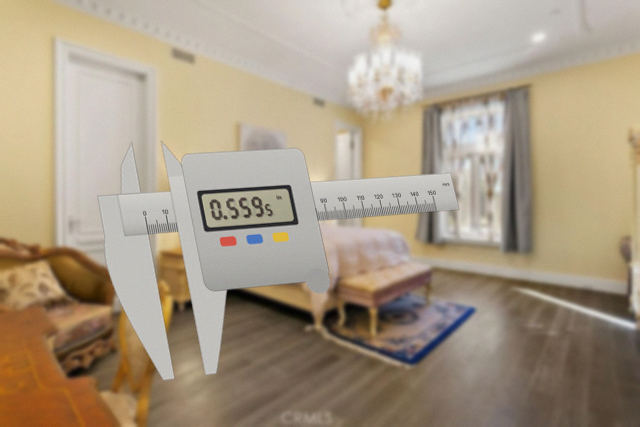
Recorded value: value=0.5595 unit=in
